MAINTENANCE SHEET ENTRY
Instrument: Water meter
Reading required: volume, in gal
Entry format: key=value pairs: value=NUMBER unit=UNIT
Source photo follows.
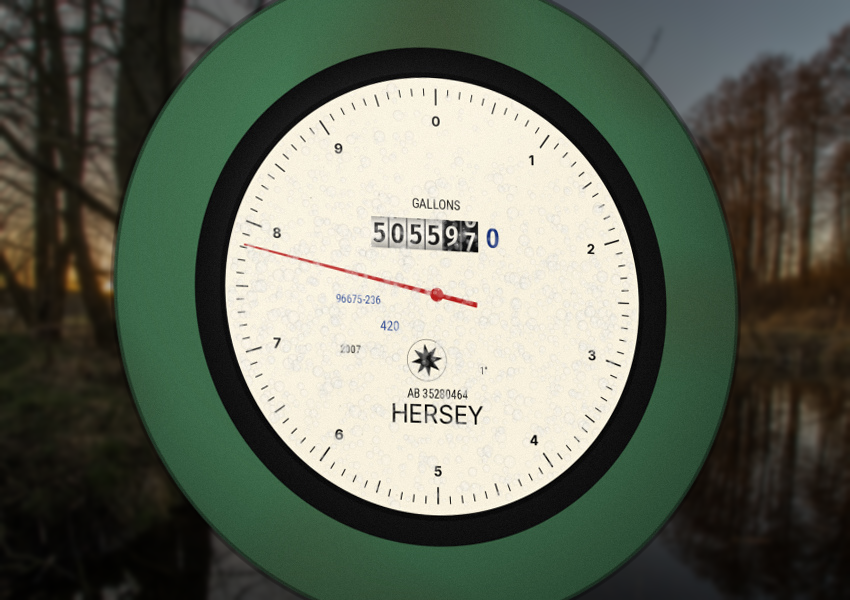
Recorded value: value=5055967.8 unit=gal
